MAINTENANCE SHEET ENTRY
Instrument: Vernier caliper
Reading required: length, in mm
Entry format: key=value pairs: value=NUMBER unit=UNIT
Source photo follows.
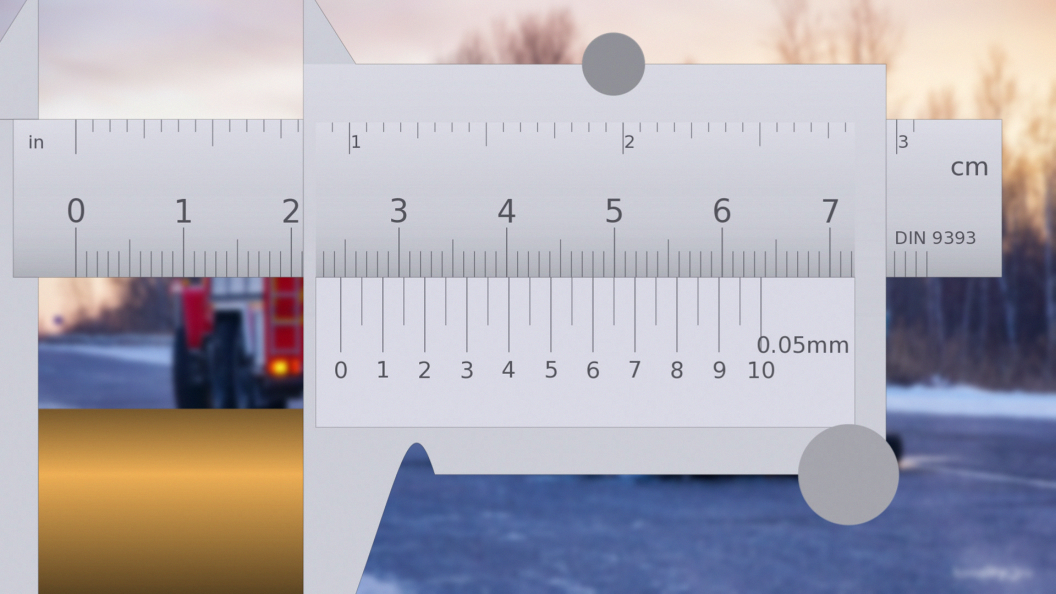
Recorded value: value=24.6 unit=mm
